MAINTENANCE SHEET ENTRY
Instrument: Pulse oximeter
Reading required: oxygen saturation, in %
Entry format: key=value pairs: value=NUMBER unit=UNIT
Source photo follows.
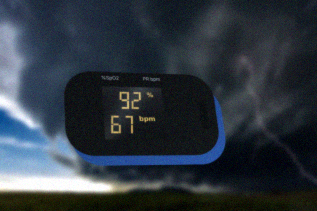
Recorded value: value=92 unit=%
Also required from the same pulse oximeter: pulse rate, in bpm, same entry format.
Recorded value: value=67 unit=bpm
